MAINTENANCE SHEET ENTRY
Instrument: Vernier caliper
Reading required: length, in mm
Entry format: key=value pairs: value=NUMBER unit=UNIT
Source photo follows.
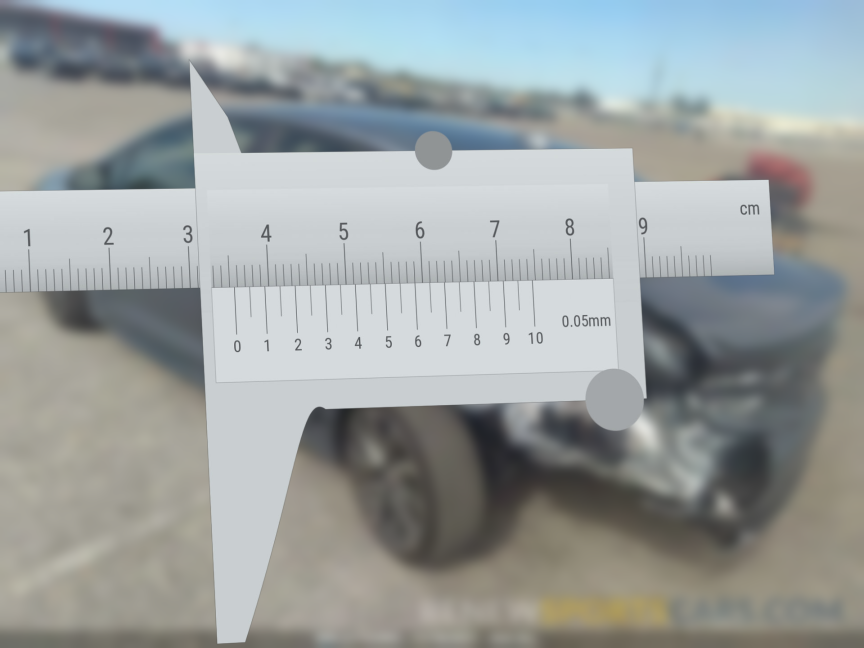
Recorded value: value=35.6 unit=mm
